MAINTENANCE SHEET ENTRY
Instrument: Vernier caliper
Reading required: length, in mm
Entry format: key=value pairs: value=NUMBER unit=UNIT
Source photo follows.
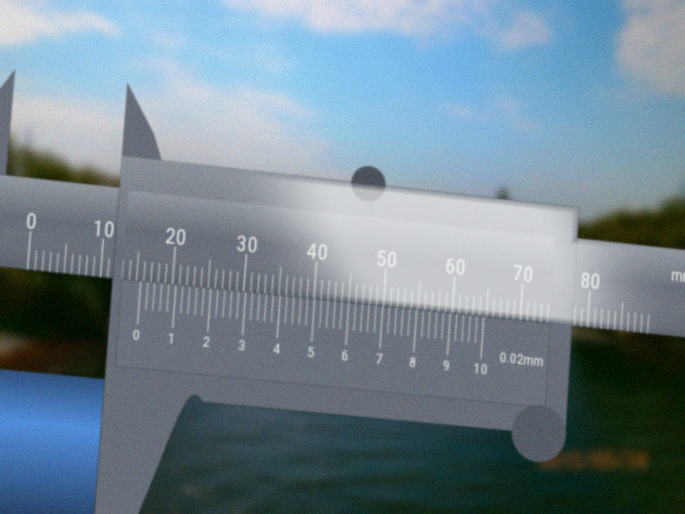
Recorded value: value=15.6 unit=mm
